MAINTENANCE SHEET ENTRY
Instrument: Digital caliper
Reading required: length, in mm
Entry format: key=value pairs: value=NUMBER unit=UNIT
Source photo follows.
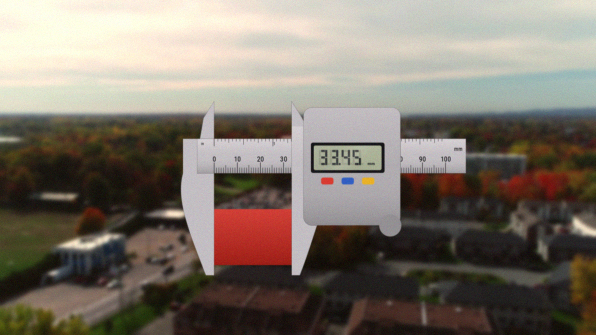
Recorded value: value=33.45 unit=mm
